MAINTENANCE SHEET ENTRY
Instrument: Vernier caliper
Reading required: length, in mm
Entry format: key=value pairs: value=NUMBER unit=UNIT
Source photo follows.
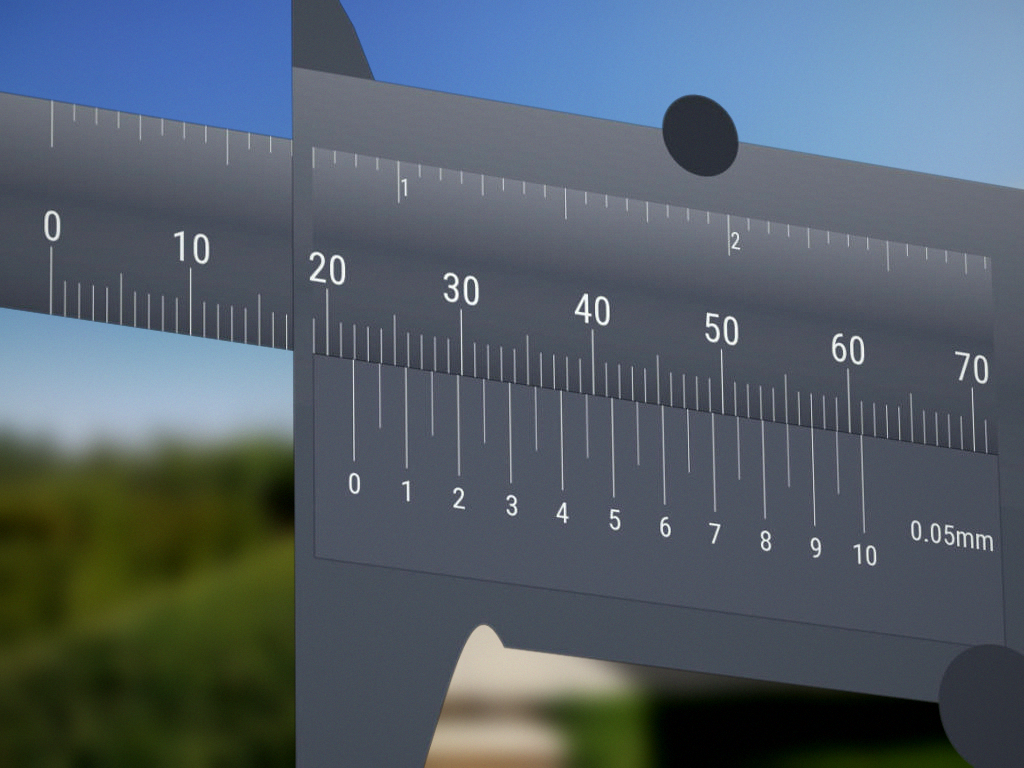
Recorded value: value=21.9 unit=mm
